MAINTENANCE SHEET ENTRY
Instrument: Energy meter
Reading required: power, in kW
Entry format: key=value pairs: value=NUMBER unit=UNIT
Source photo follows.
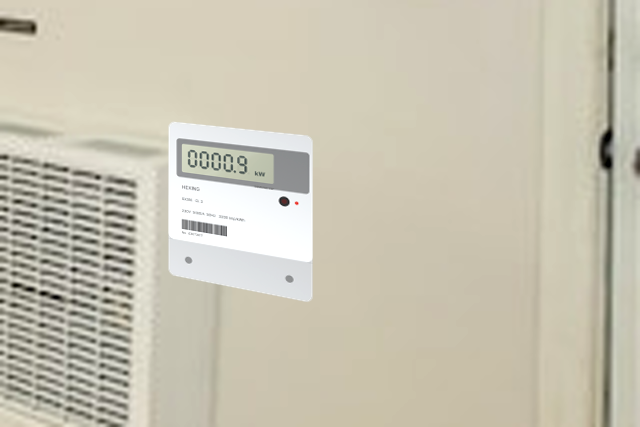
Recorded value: value=0.9 unit=kW
